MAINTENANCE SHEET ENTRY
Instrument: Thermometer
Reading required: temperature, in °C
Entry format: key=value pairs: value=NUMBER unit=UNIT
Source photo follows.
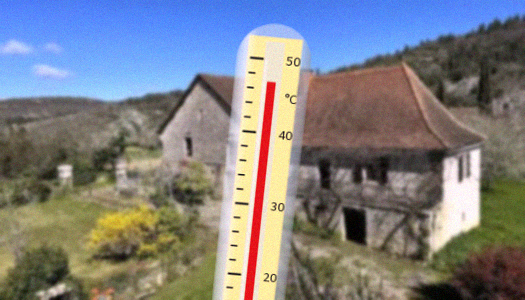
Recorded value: value=47 unit=°C
